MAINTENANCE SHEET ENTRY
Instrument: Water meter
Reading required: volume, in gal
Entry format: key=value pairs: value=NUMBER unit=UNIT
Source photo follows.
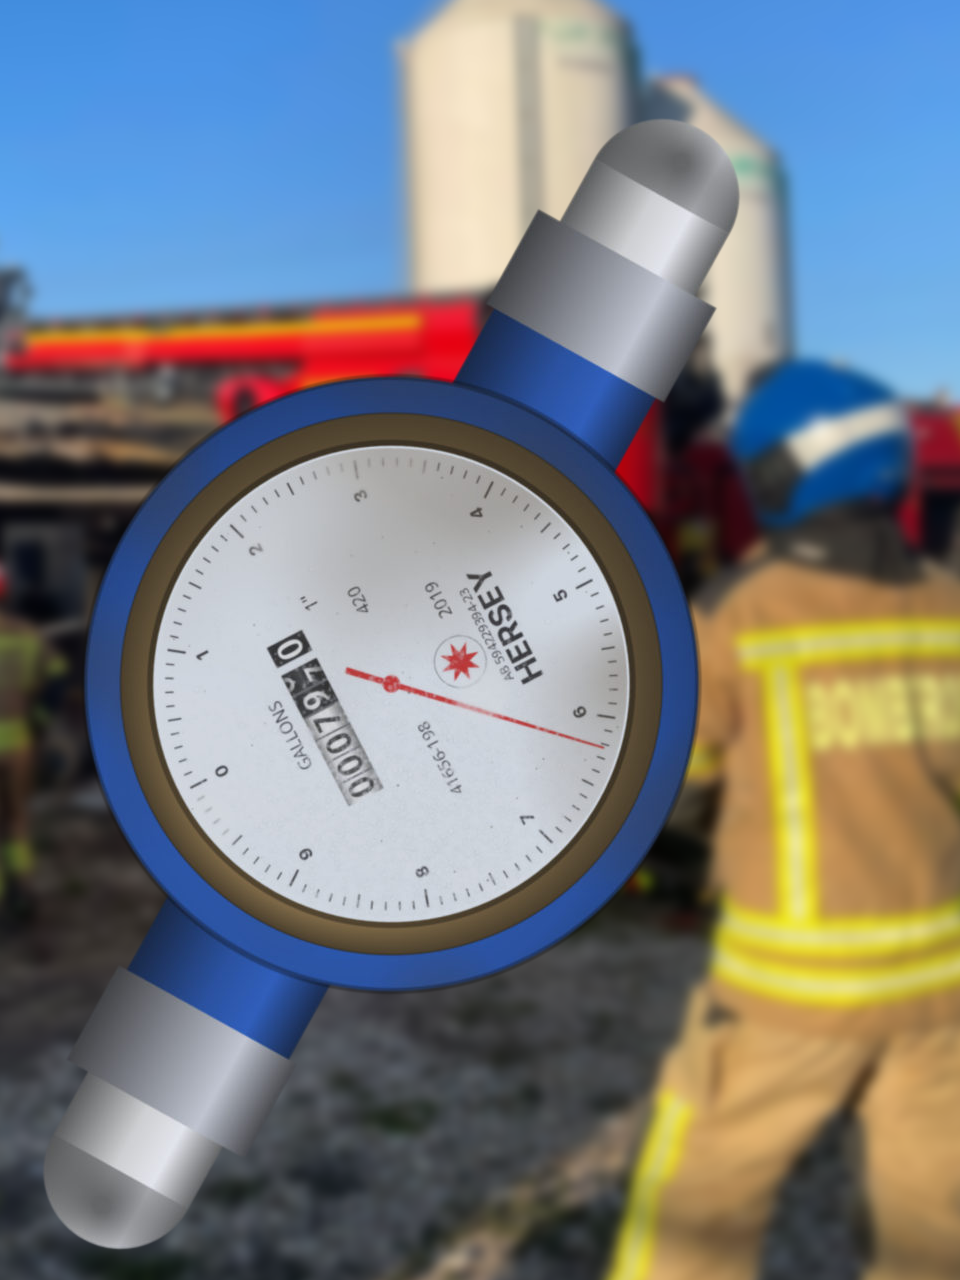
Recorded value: value=7966.2 unit=gal
